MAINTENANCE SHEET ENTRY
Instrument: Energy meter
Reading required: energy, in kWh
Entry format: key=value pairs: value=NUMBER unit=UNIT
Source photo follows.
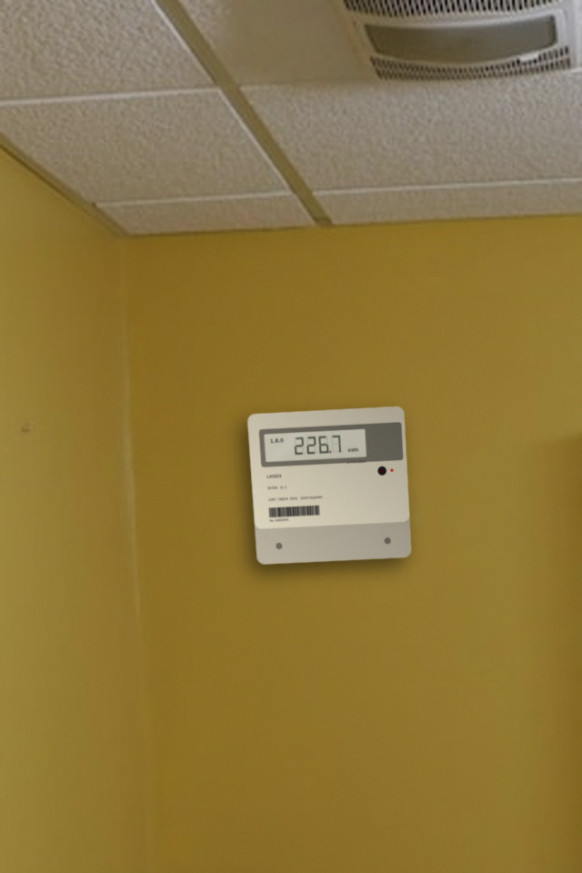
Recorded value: value=226.7 unit=kWh
